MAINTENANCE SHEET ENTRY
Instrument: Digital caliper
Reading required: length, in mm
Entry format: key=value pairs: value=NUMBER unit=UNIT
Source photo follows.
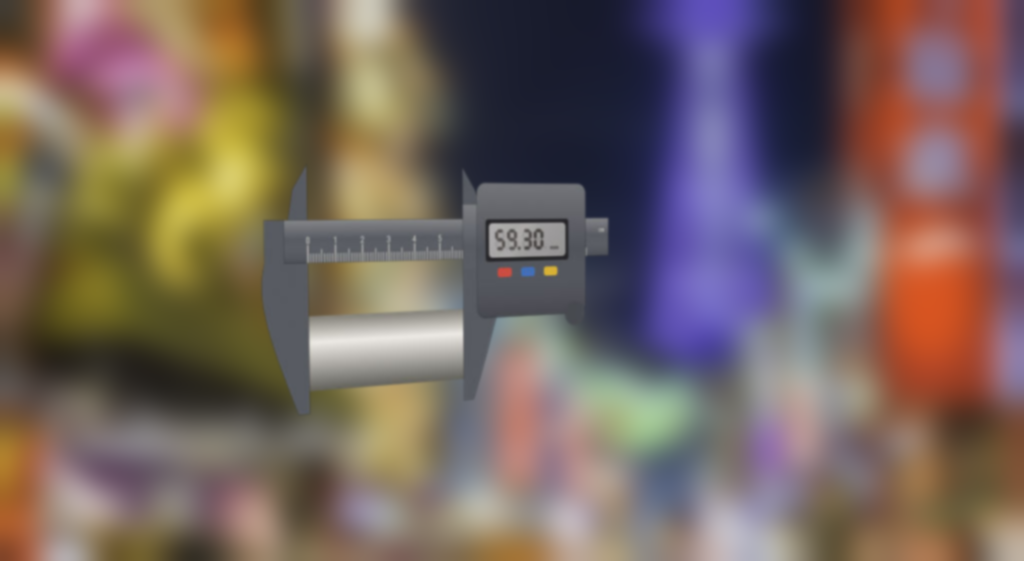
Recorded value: value=59.30 unit=mm
